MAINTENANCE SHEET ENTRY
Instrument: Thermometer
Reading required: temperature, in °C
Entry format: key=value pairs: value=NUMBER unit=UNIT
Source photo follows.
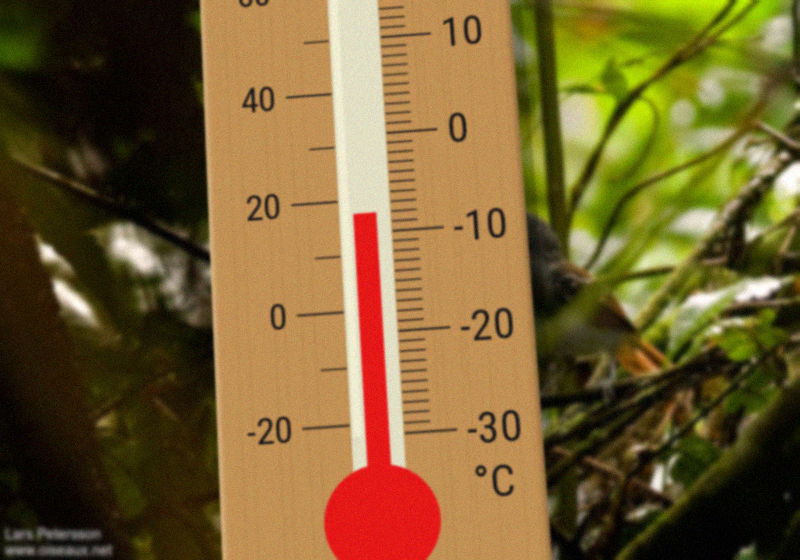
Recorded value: value=-8 unit=°C
